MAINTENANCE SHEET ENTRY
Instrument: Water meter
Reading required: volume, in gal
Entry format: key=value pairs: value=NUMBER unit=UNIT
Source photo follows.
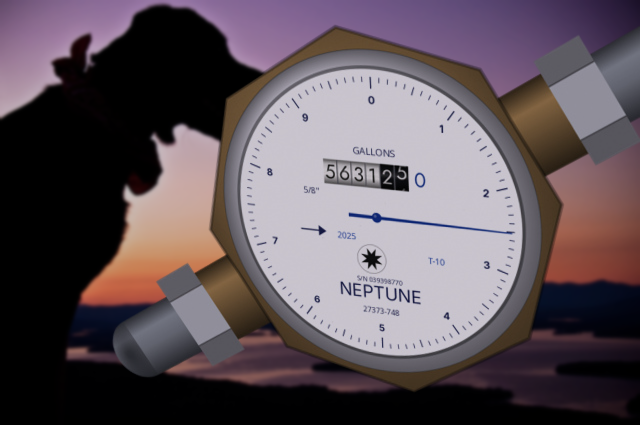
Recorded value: value=5631252.5 unit=gal
